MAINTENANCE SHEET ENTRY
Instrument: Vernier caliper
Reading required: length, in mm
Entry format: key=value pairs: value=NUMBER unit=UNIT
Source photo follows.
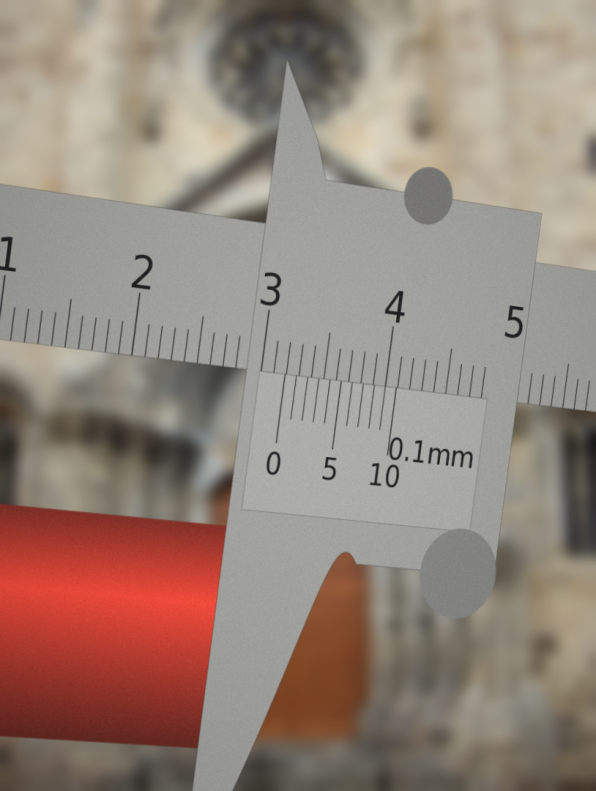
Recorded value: value=31.9 unit=mm
